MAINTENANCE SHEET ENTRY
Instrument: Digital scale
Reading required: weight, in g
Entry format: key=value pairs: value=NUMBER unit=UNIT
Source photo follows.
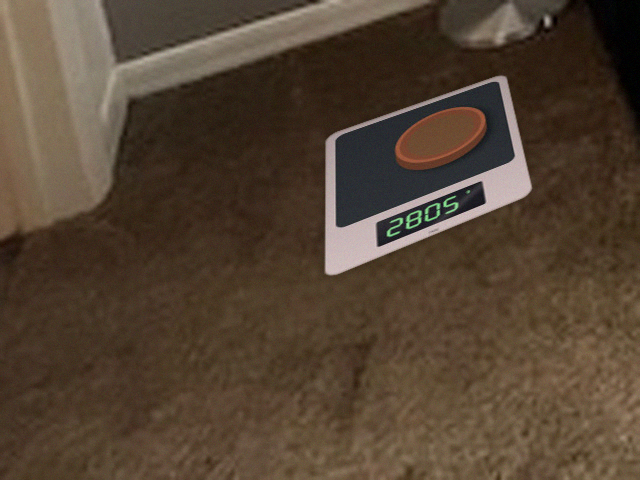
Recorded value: value=2805 unit=g
